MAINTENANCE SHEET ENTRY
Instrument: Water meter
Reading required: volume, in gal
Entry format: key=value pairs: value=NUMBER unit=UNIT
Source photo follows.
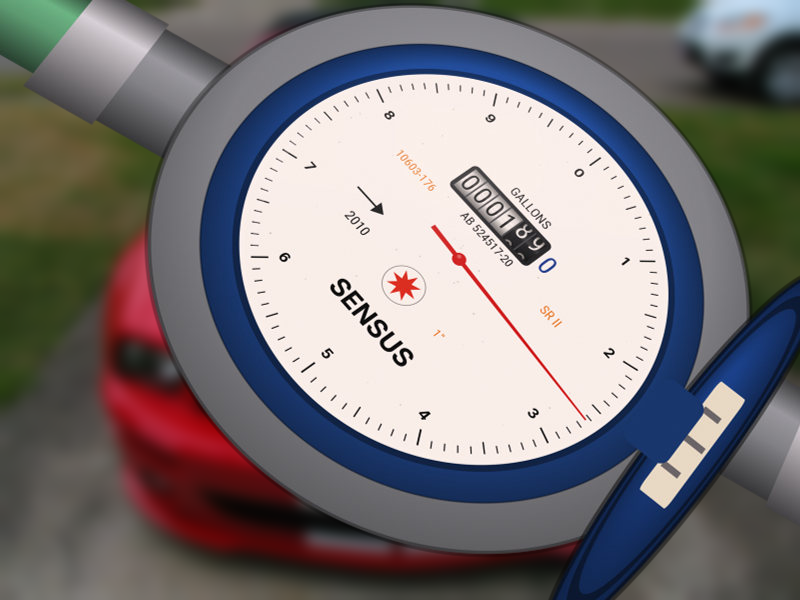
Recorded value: value=1892.6 unit=gal
